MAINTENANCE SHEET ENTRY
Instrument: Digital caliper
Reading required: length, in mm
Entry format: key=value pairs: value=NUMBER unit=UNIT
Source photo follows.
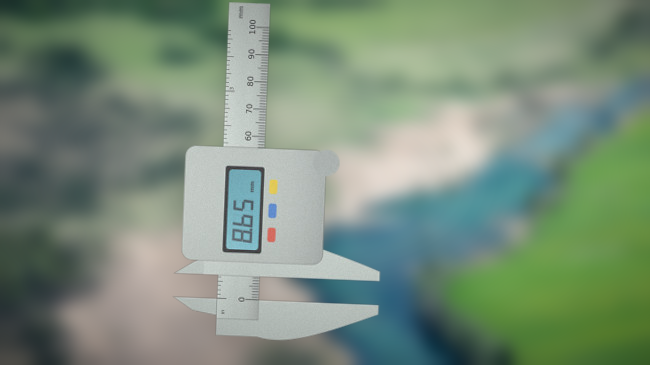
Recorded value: value=8.65 unit=mm
